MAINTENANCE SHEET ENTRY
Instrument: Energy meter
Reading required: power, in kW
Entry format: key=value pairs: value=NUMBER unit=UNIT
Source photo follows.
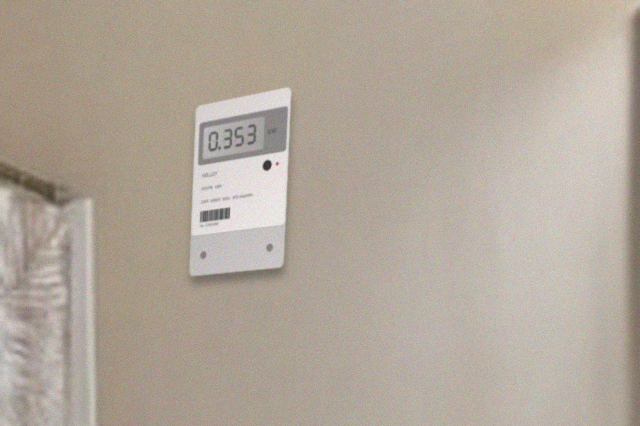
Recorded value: value=0.353 unit=kW
